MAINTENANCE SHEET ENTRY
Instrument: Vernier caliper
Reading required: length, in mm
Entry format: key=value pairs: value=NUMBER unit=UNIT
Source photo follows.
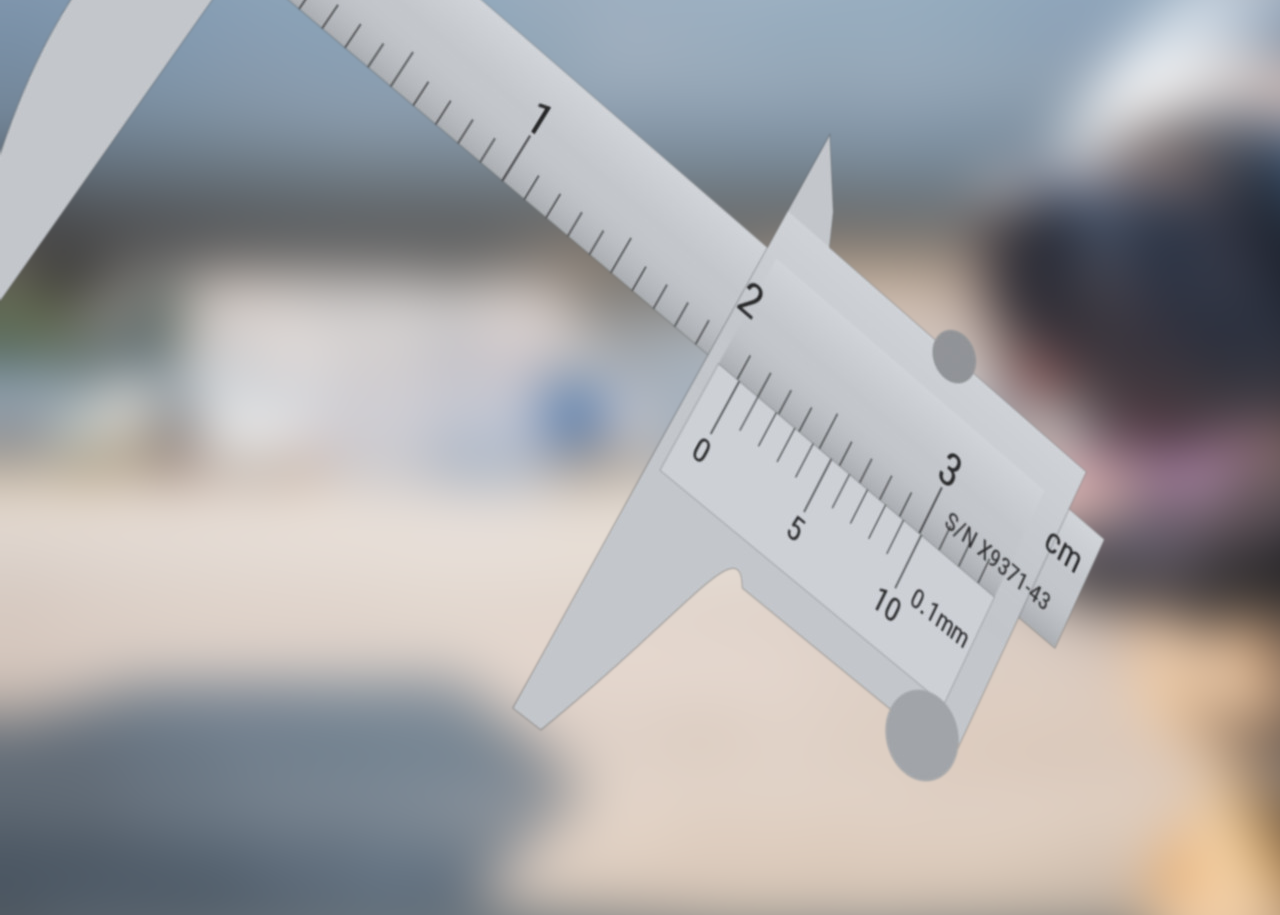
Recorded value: value=21.1 unit=mm
